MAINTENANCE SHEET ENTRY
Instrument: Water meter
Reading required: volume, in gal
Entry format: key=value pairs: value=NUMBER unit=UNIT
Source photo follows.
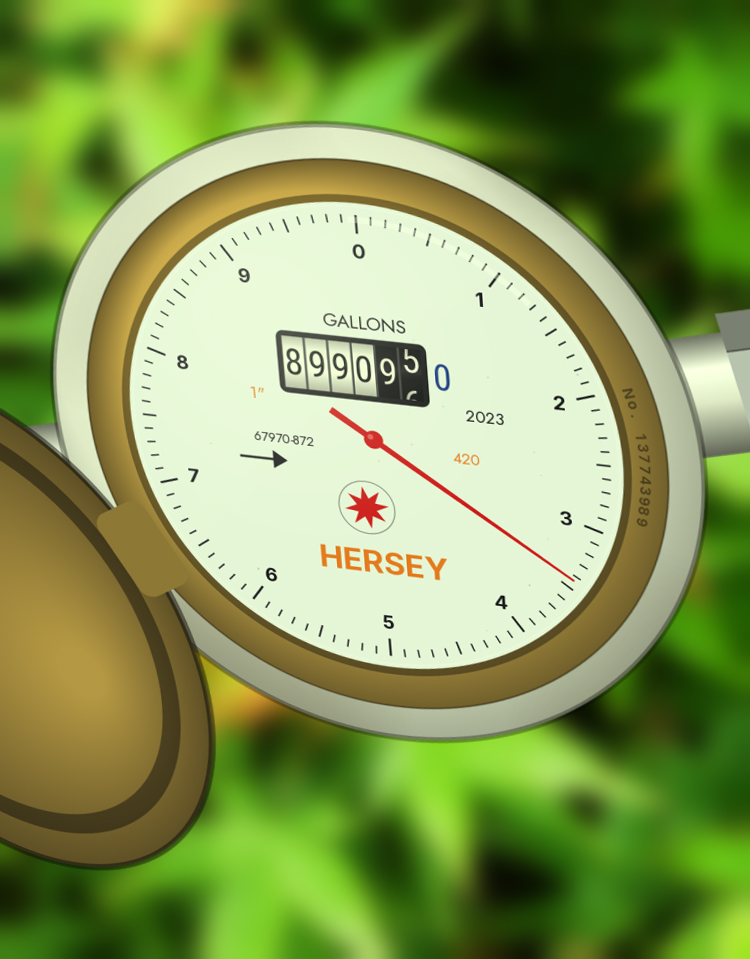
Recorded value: value=8990953.4 unit=gal
